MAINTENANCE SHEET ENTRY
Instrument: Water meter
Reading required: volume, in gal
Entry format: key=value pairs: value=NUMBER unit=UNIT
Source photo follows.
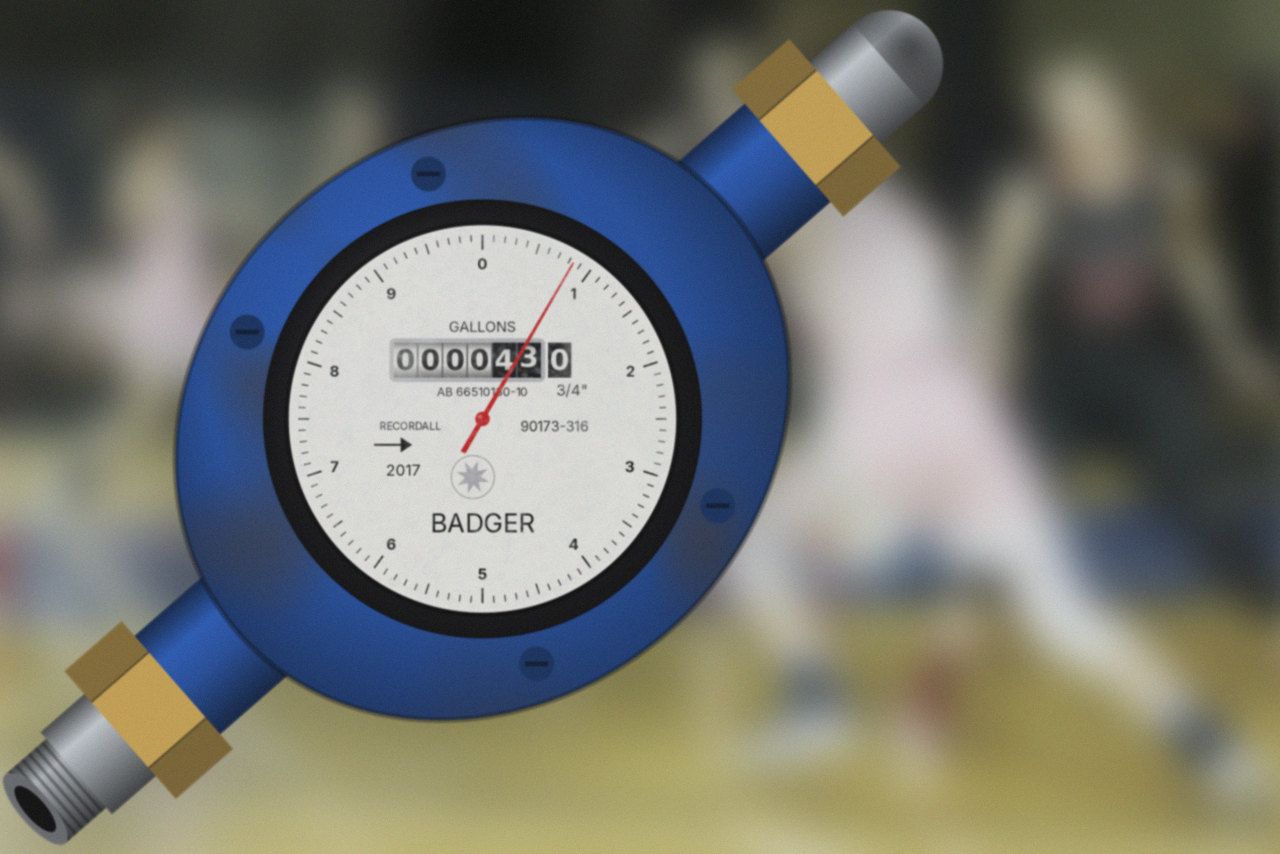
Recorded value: value=430.8 unit=gal
